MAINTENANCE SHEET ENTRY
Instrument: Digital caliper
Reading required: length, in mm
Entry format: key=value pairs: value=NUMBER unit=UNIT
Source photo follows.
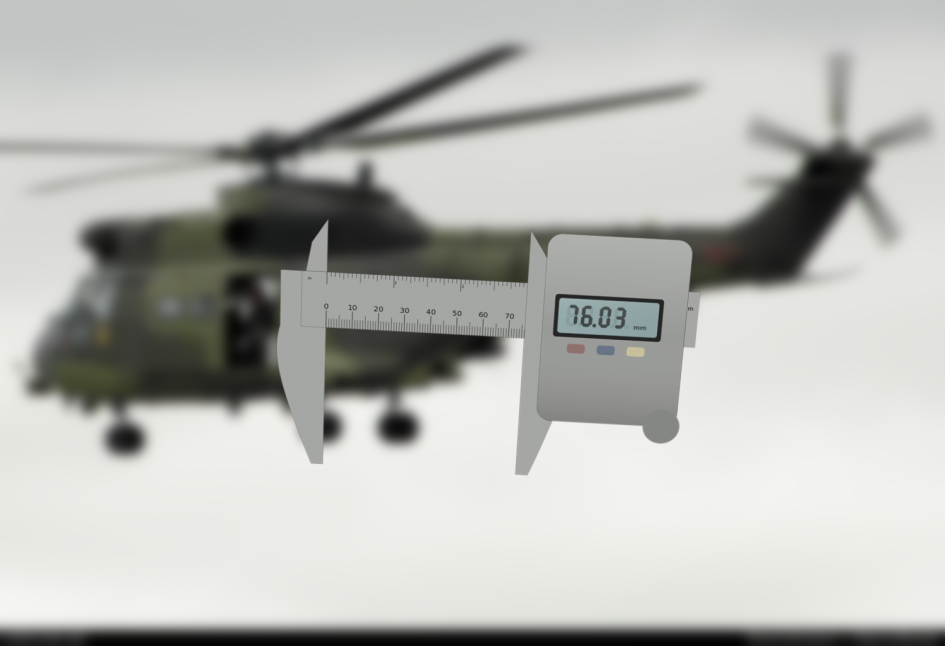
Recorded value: value=76.03 unit=mm
